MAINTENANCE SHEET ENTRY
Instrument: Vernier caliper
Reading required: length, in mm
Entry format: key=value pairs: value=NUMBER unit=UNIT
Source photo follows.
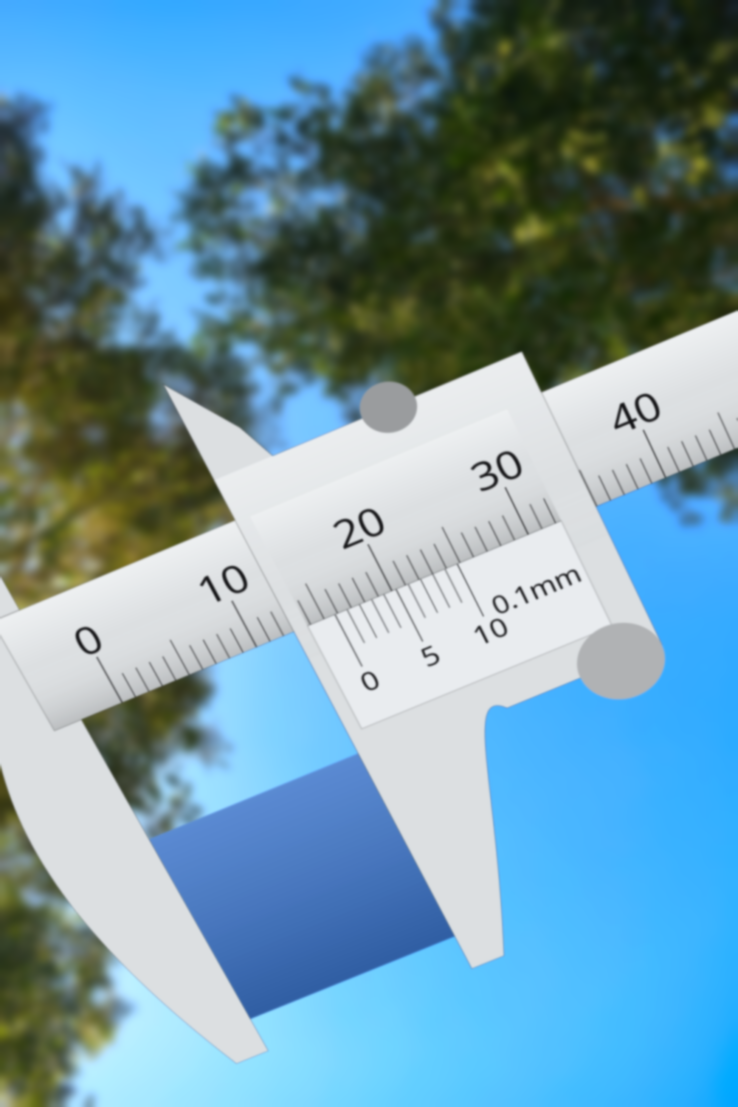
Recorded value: value=15.8 unit=mm
